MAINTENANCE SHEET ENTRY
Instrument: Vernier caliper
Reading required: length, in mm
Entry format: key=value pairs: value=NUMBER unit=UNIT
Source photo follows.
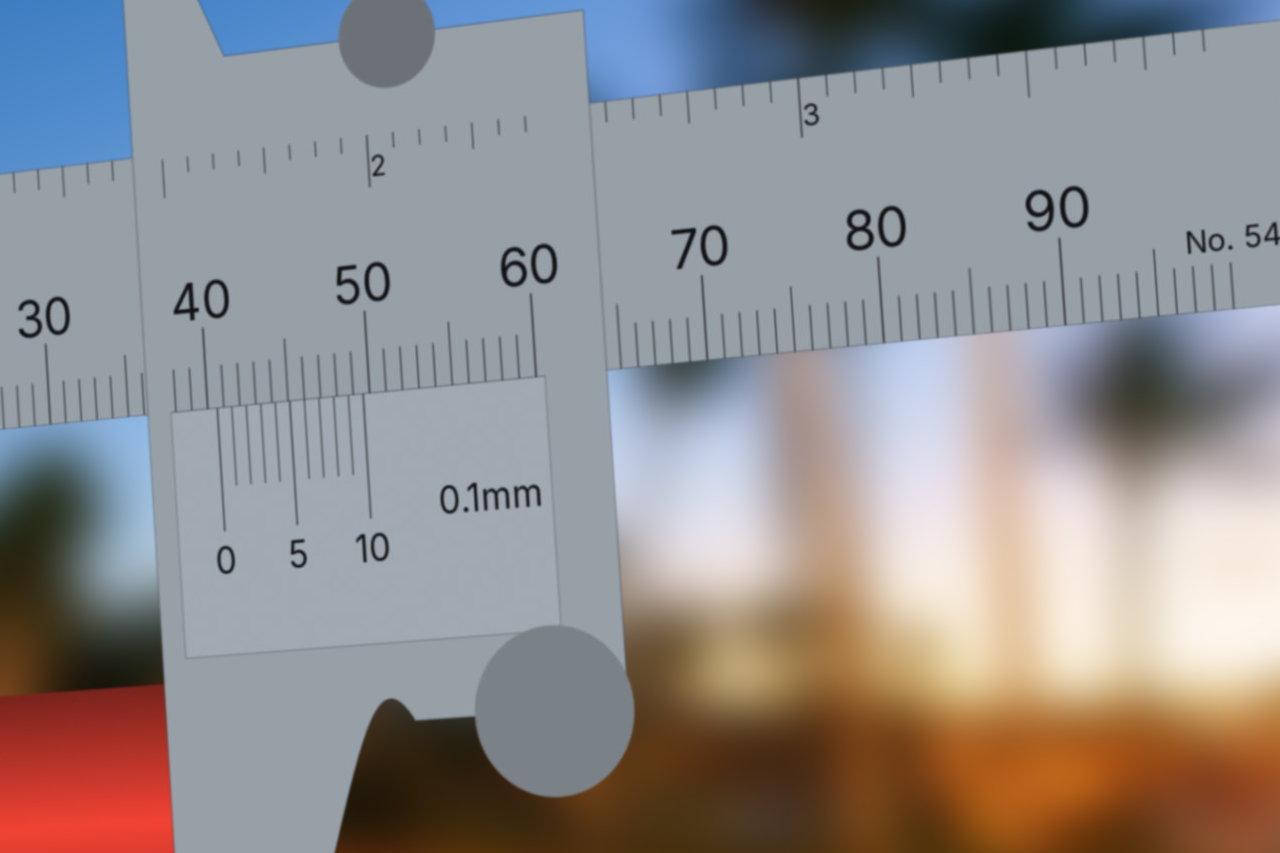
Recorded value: value=40.6 unit=mm
